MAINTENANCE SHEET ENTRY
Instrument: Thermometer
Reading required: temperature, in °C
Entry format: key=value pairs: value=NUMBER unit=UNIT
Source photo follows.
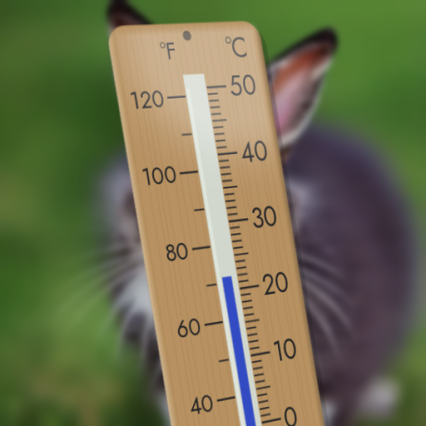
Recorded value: value=22 unit=°C
